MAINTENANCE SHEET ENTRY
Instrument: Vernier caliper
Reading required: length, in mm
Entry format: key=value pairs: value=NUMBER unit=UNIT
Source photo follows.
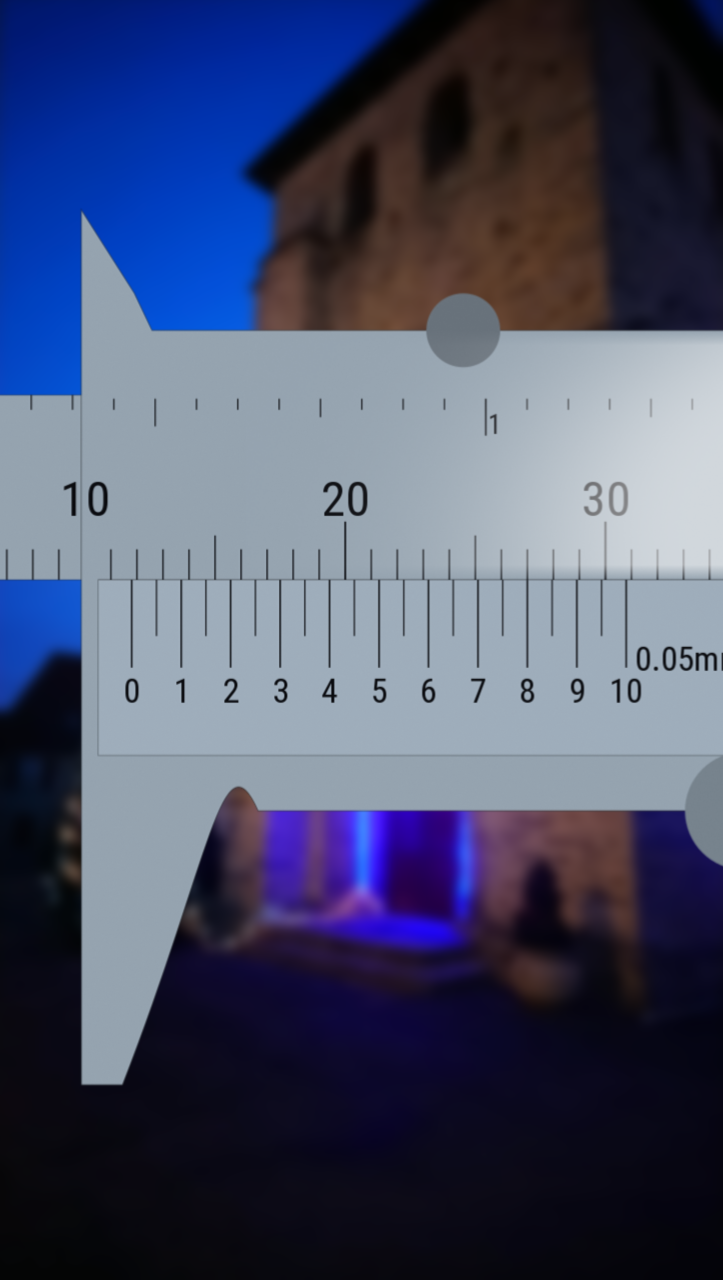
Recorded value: value=11.8 unit=mm
